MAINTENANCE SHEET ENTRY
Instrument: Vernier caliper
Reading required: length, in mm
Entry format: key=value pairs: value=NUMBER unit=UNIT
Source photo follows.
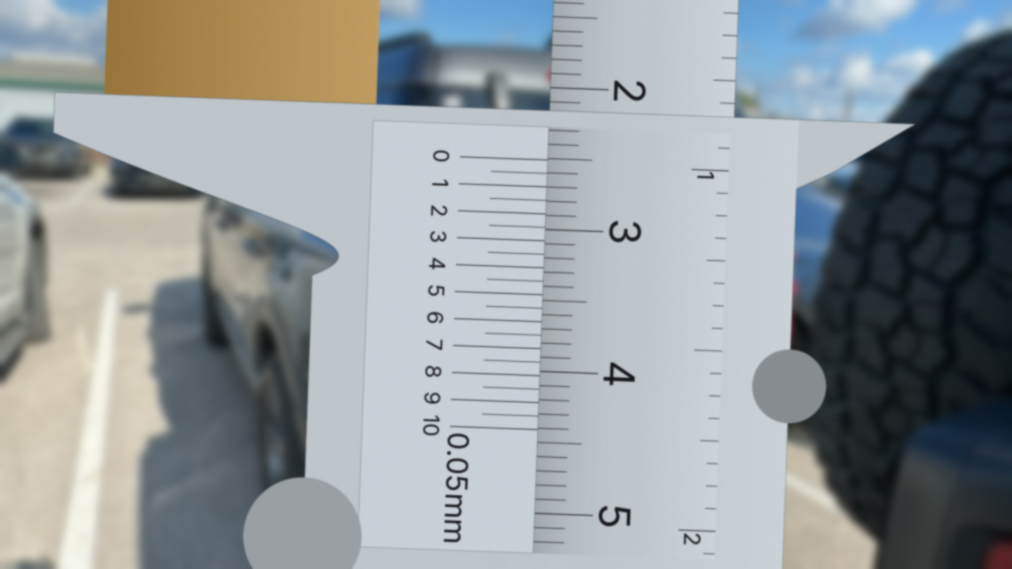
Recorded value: value=25.1 unit=mm
